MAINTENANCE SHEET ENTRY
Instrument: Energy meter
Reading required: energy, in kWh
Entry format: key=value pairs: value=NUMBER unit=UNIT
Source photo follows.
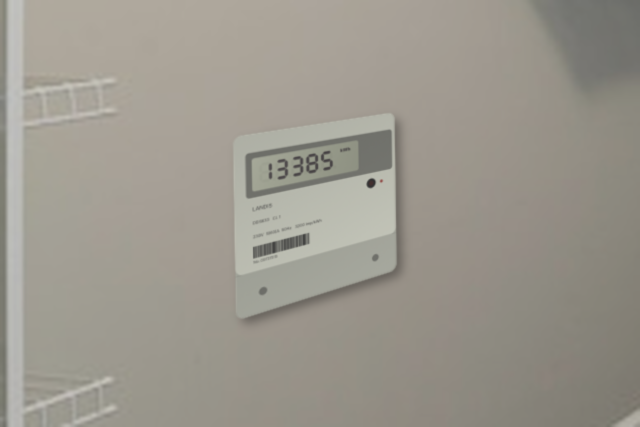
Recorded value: value=13385 unit=kWh
